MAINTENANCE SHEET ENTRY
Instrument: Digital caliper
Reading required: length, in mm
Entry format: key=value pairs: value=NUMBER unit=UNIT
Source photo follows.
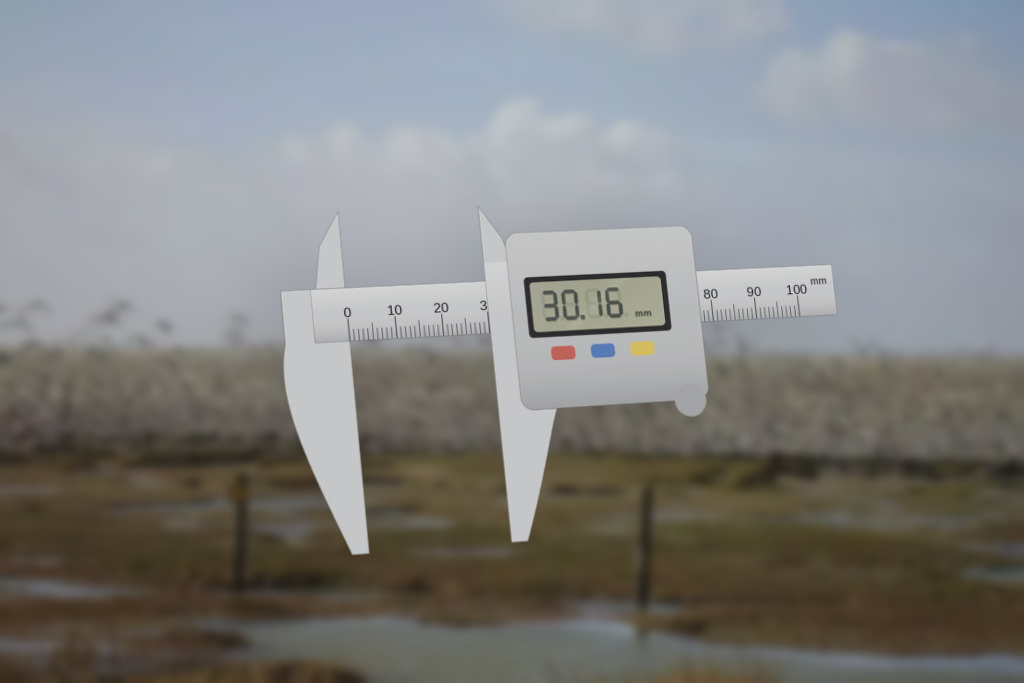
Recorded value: value=30.16 unit=mm
